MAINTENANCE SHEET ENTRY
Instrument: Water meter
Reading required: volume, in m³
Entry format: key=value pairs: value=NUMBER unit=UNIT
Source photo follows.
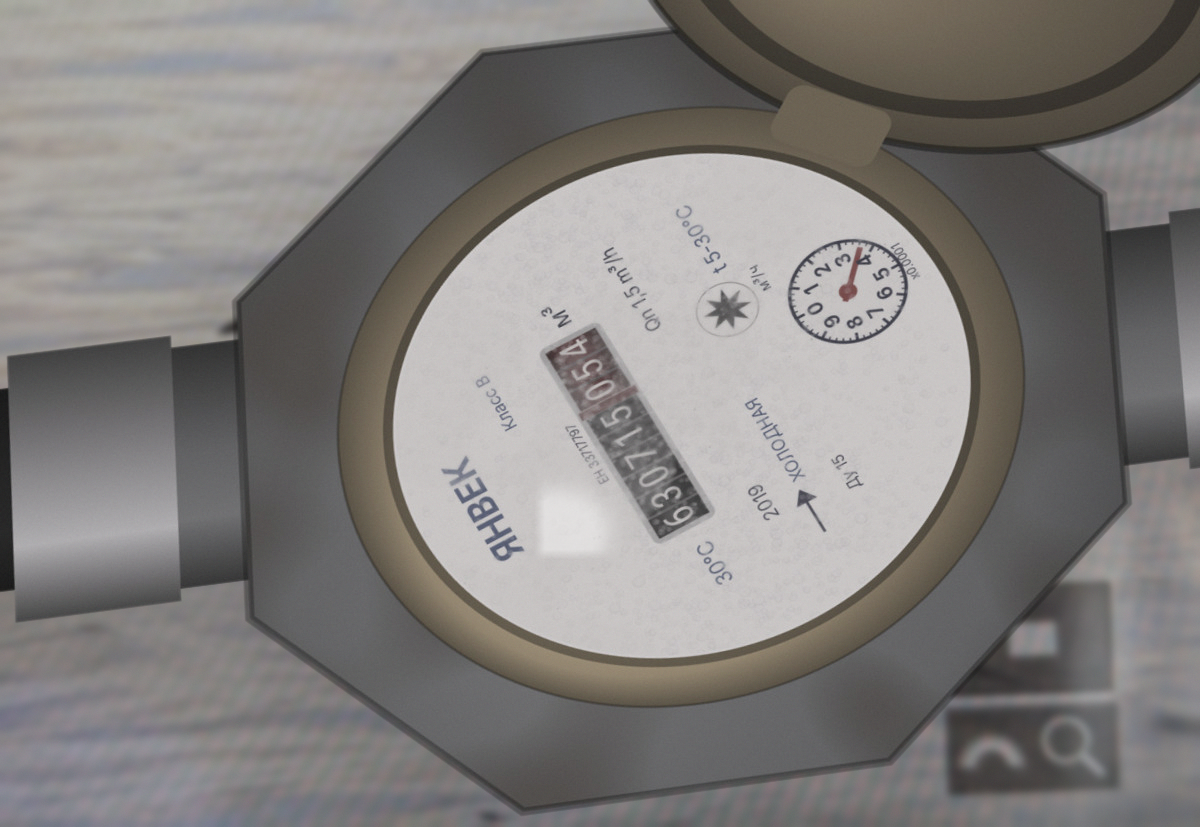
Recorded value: value=630715.0543 unit=m³
